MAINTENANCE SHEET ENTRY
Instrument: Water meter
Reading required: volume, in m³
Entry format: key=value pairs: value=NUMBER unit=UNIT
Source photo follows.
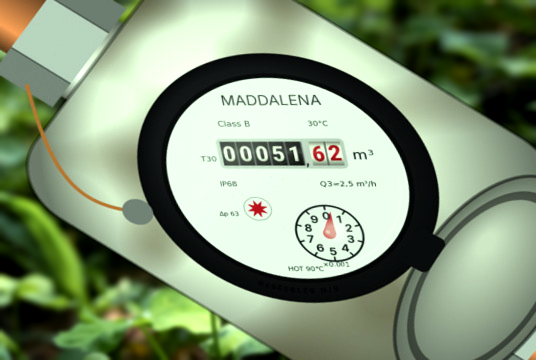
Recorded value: value=51.620 unit=m³
